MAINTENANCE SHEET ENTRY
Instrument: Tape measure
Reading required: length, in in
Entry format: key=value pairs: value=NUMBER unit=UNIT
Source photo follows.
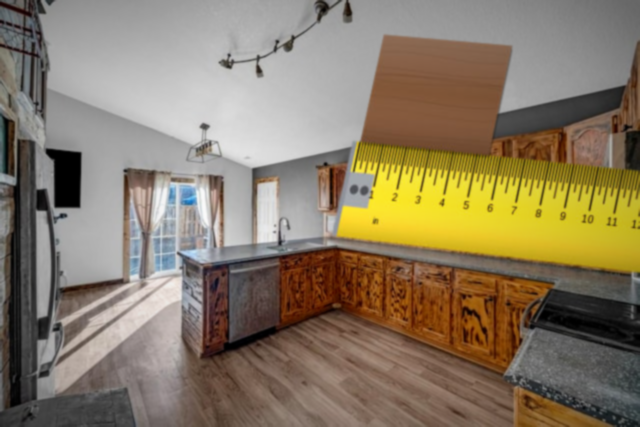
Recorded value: value=5.5 unit=in
